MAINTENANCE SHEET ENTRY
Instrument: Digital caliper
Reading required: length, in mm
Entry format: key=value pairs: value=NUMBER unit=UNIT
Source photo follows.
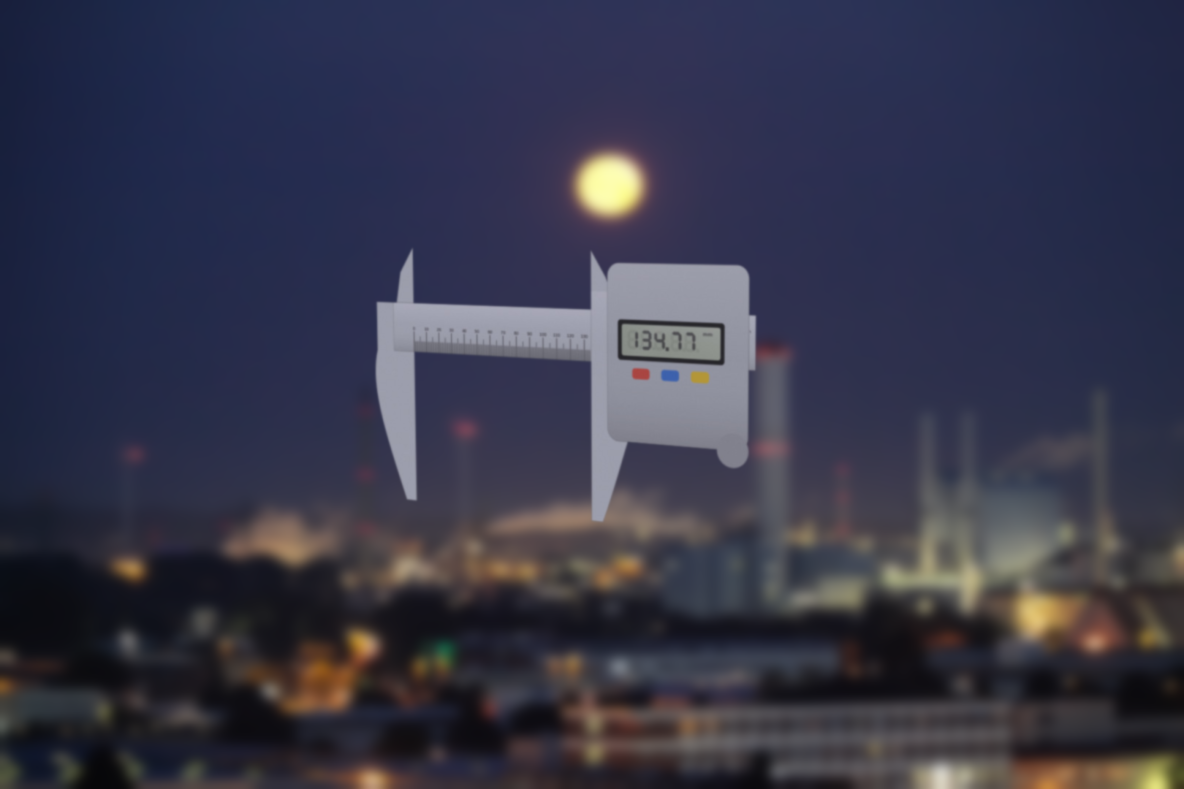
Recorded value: value=134.77 unit=mm
